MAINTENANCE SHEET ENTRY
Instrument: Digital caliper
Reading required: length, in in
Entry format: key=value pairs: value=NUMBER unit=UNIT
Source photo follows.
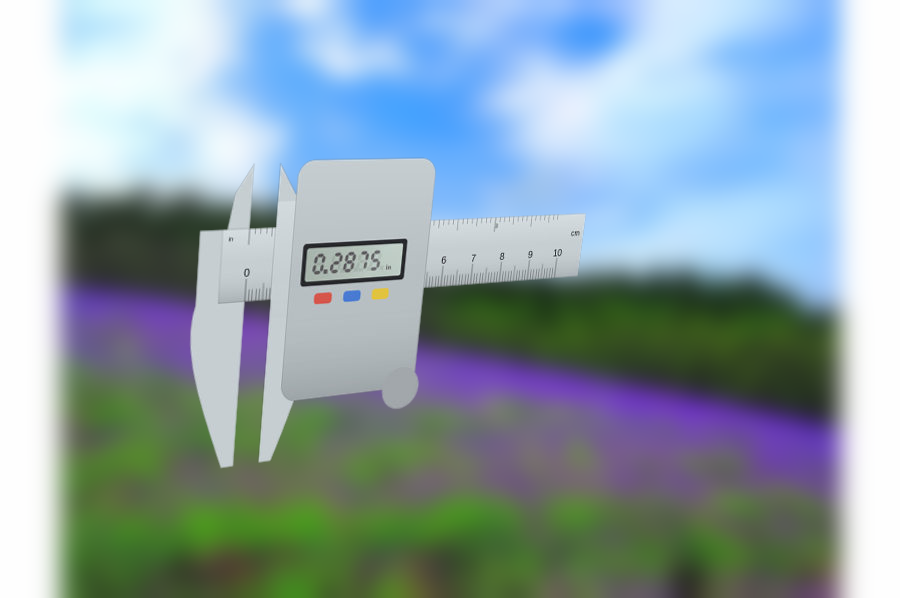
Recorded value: value=0.2875 unit=in
